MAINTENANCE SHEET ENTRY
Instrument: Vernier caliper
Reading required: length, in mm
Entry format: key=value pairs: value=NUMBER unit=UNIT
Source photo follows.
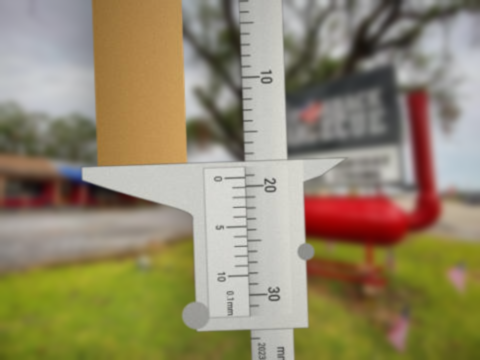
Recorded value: value=19.2 unit=mm
